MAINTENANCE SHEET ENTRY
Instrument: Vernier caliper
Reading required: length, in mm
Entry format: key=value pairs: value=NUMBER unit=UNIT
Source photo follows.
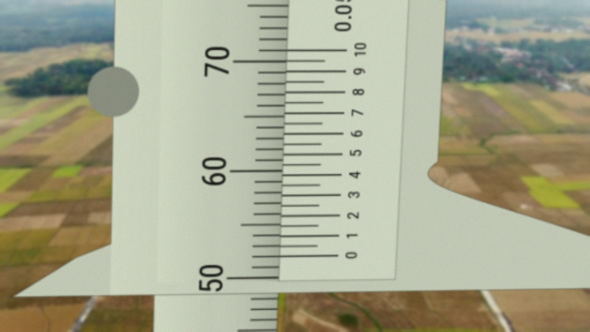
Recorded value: value=52.0 unit=mm
